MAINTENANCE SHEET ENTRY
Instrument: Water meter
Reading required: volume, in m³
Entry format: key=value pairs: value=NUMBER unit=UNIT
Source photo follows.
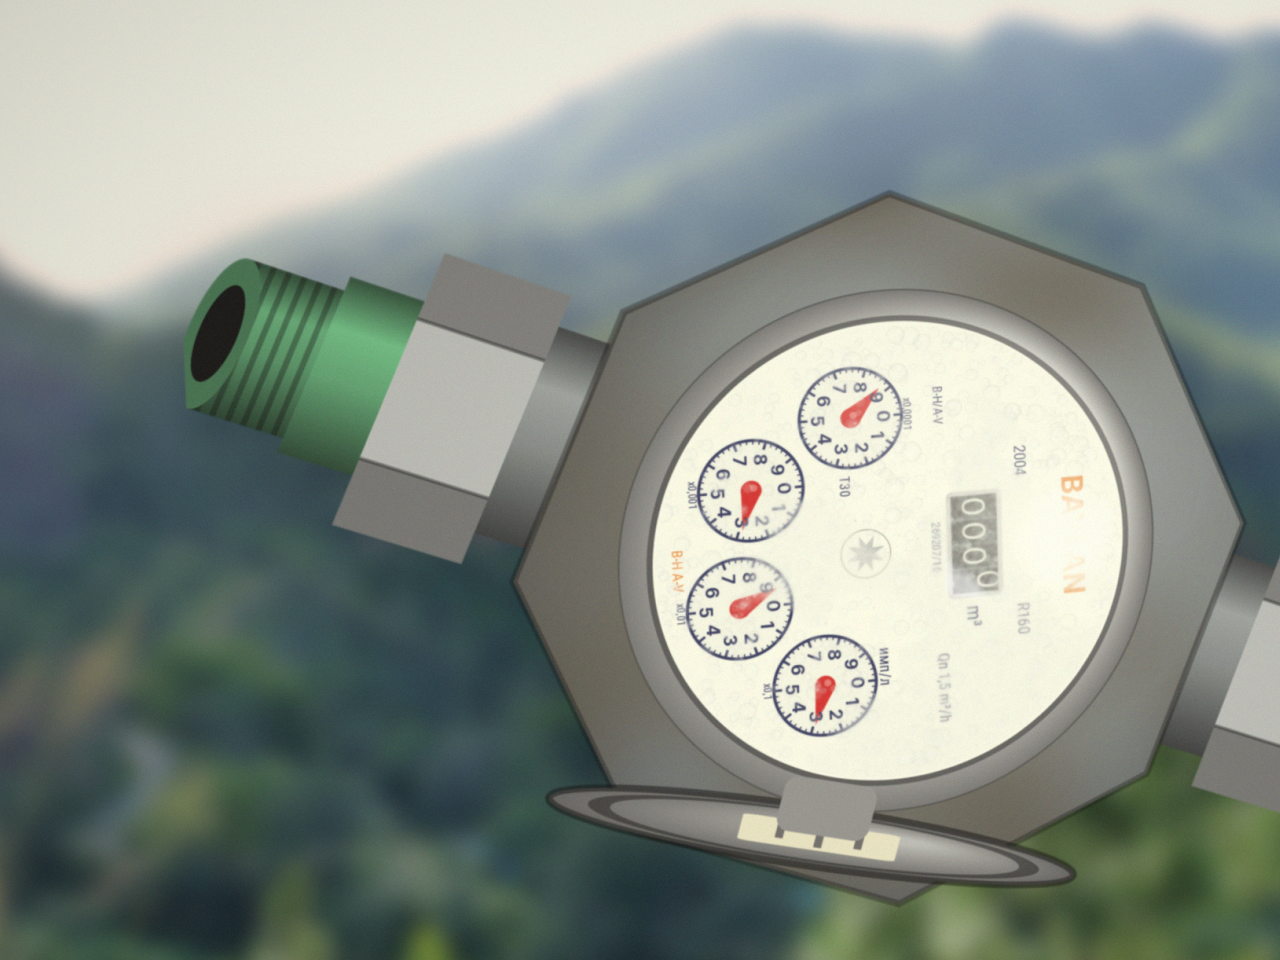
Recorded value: value=0.2928 unit=m³
